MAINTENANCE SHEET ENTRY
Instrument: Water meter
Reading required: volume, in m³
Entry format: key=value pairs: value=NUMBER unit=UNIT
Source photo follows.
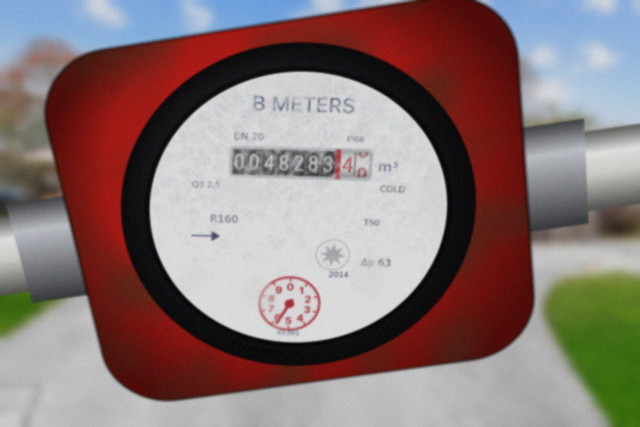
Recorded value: value=48283.485 unit=m³
